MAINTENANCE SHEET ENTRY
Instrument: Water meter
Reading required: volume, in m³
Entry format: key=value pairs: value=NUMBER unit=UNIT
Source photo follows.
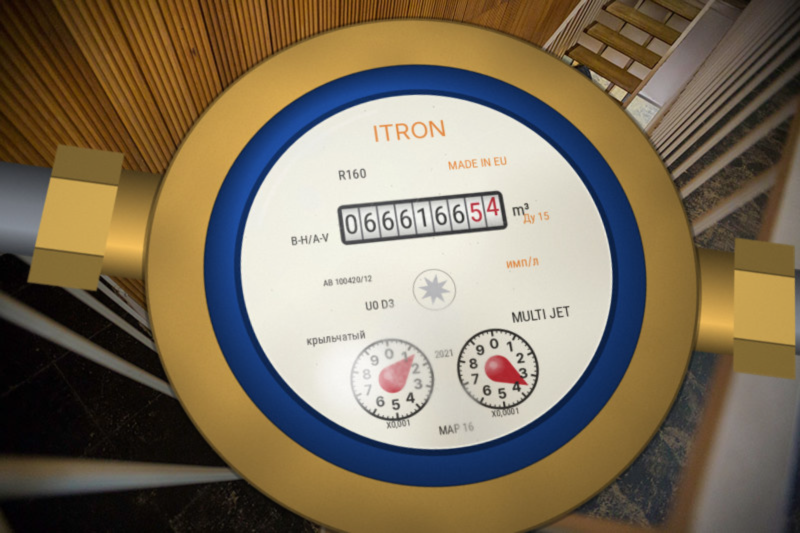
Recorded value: value=666166.5413 unit=m³
